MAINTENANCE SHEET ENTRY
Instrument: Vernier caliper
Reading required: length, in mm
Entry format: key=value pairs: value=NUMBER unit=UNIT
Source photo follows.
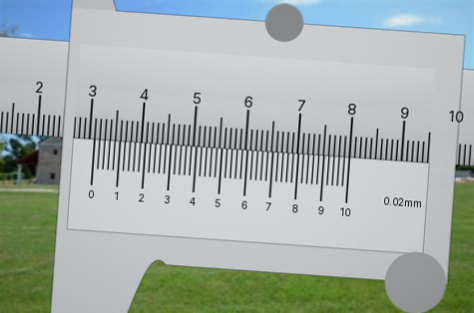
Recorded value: value=31.0 unit=mm
